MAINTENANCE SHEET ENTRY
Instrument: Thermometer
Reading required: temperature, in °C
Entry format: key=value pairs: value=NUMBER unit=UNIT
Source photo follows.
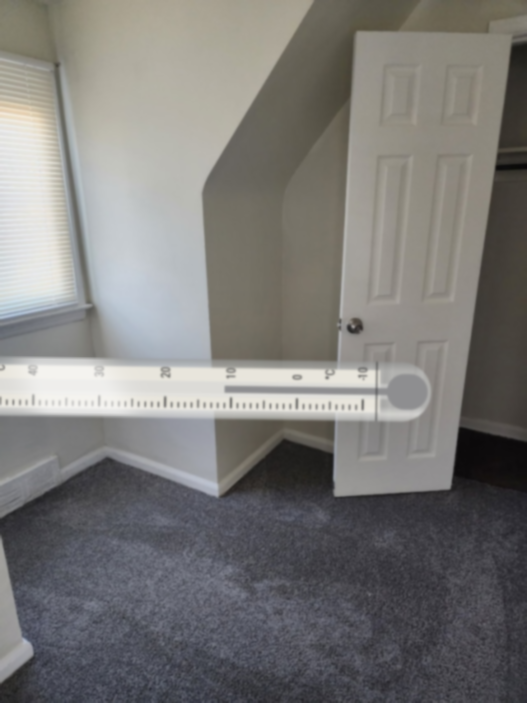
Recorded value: value=11 unit=°C
